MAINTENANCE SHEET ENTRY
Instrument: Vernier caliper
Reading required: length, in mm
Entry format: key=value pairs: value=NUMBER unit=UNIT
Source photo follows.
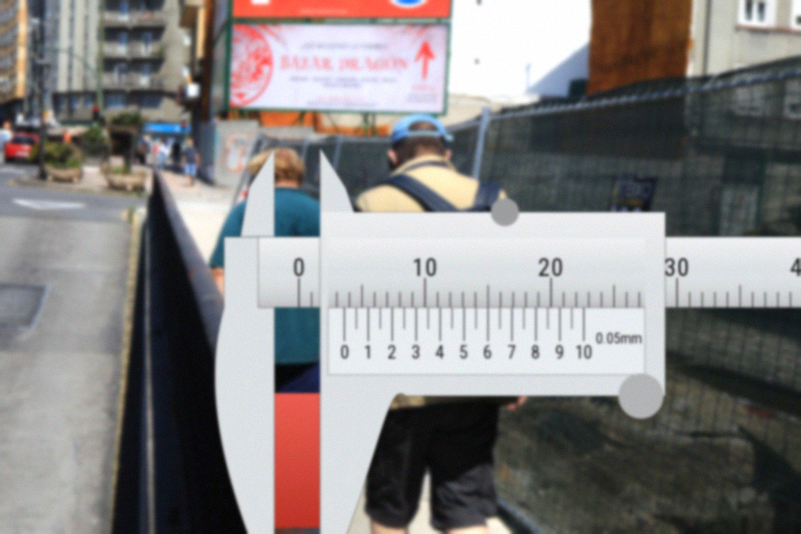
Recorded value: value=3.6 unit=mm
